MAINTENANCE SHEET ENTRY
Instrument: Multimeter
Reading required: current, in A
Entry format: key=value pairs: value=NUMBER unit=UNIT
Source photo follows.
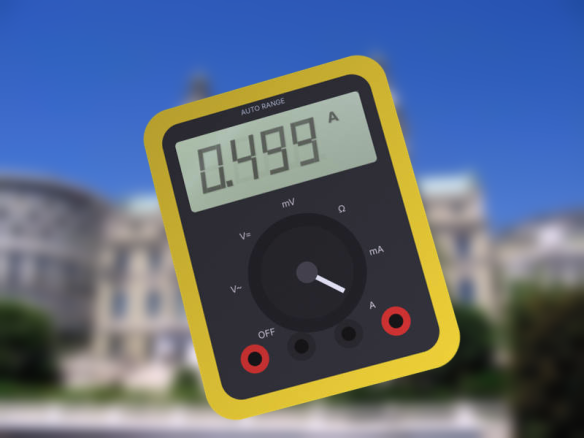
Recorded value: value=0.499 unit=A
